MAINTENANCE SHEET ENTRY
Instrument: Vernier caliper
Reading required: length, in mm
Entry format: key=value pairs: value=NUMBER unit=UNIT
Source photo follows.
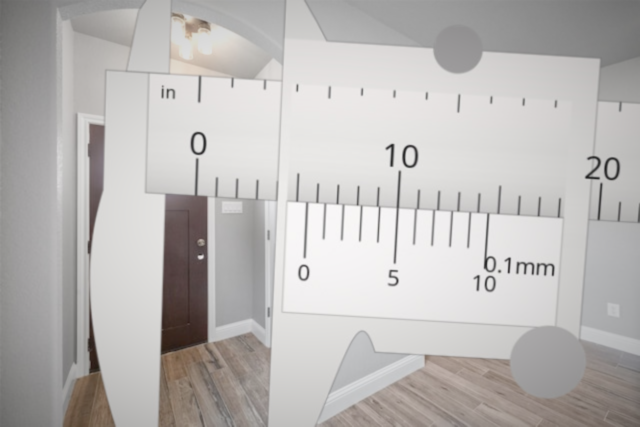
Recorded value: value=5.5 unit=mm
